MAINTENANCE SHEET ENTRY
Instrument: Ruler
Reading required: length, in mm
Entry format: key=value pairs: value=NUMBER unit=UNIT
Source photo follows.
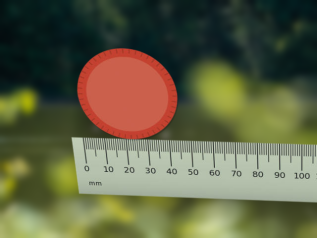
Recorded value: value=45 unit=mm
